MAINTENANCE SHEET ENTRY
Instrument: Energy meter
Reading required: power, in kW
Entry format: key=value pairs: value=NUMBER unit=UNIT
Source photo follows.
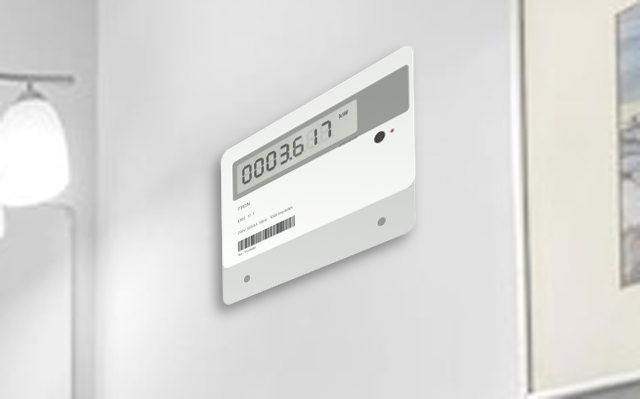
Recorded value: value=3.617 unit=kW
